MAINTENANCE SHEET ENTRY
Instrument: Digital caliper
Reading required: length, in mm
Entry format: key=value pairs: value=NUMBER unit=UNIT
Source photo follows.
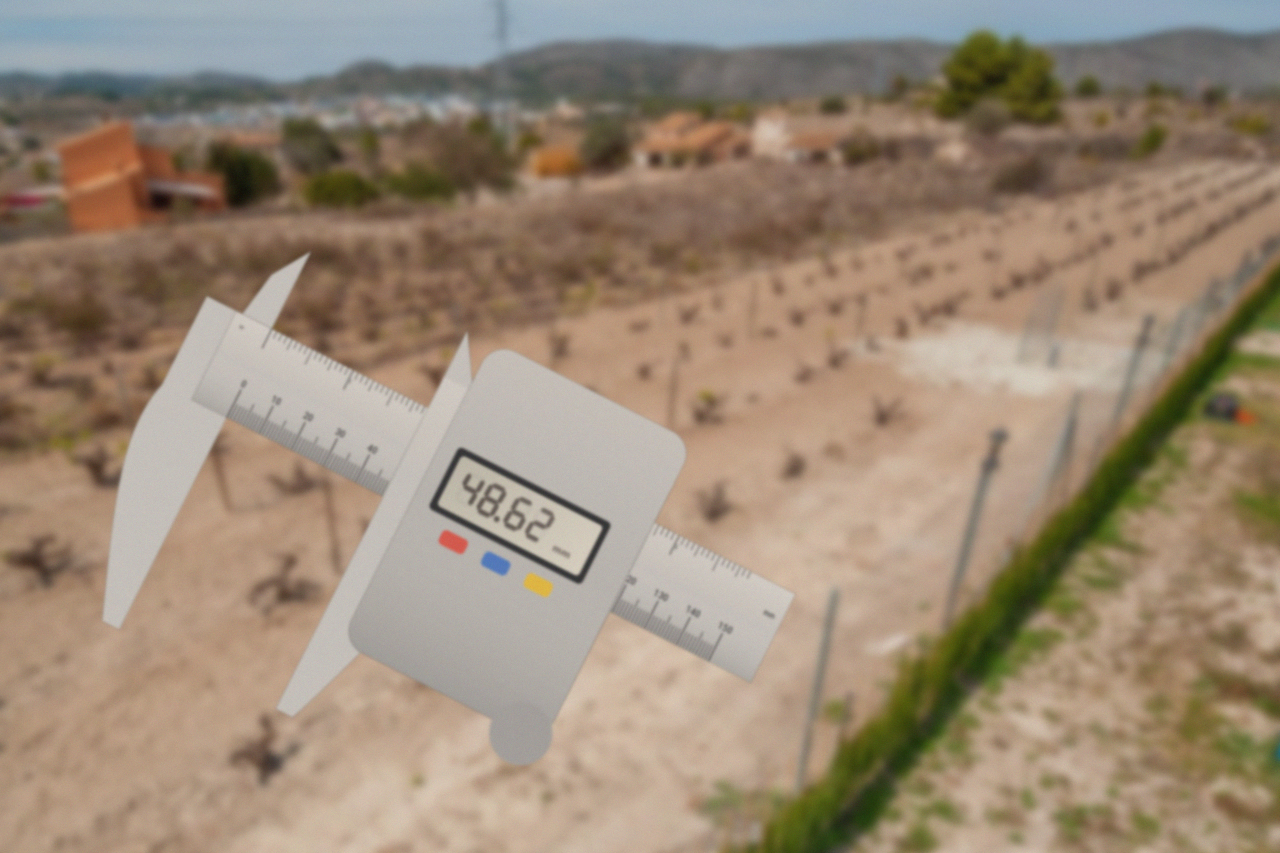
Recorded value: value=48.62 unit=mm
